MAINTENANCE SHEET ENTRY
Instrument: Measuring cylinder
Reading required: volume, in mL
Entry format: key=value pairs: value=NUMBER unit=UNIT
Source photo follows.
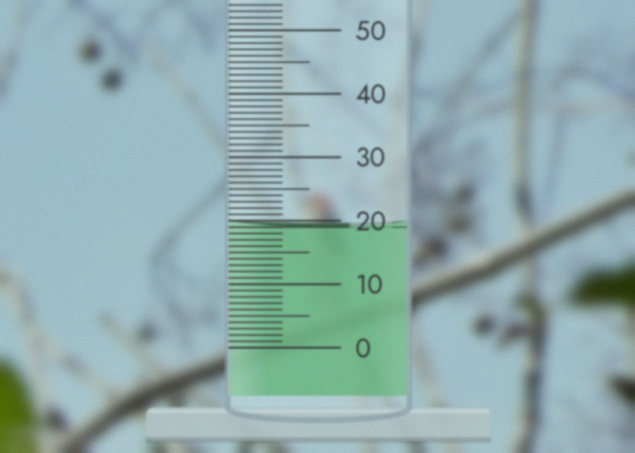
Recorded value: value=19 unit=mL
